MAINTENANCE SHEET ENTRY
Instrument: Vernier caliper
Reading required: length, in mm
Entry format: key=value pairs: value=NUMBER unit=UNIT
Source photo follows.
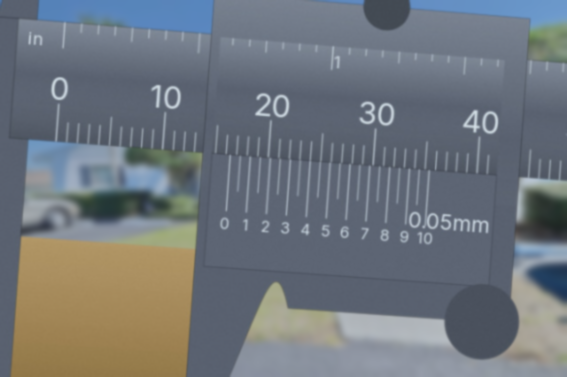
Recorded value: value=16.4 unit=mm
